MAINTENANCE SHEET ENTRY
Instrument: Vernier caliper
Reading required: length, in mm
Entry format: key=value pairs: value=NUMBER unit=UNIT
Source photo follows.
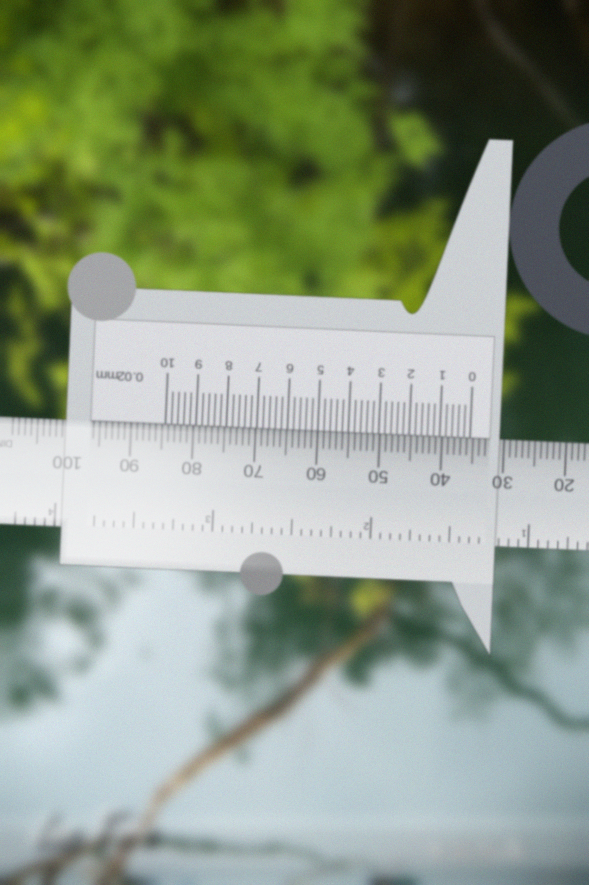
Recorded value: value=35.5 unit=mm
